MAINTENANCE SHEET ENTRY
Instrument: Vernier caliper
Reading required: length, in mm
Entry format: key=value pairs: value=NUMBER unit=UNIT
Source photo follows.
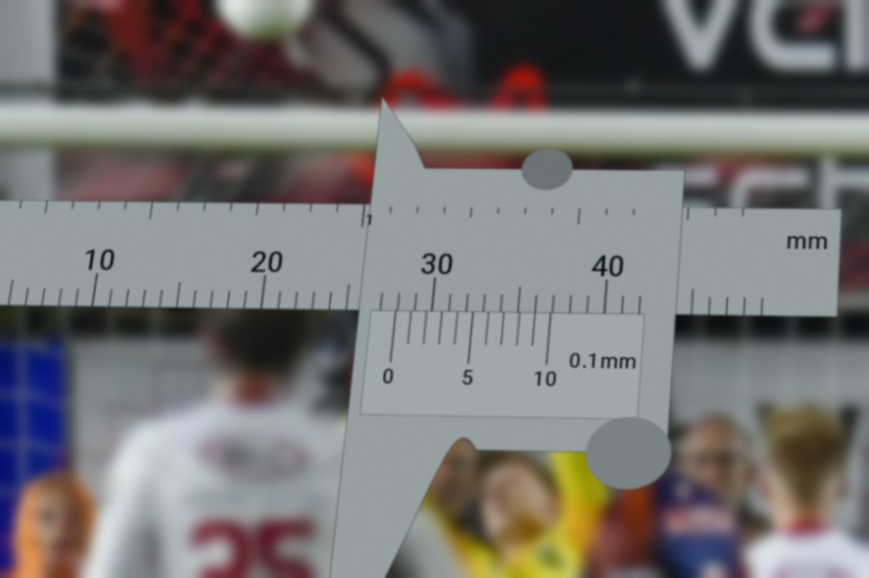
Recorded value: value=27.9 unit=mm
